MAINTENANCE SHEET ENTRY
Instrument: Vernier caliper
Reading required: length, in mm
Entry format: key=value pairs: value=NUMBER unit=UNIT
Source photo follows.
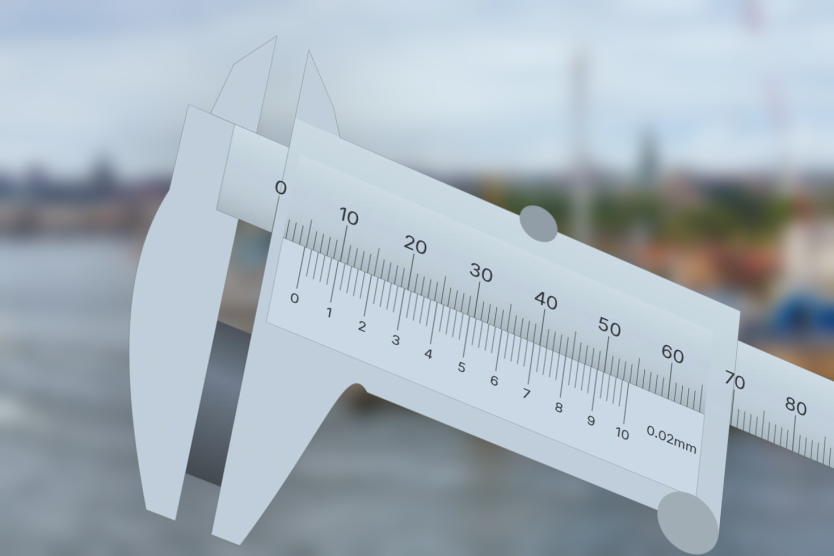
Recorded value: value=4.8 unit=mm
